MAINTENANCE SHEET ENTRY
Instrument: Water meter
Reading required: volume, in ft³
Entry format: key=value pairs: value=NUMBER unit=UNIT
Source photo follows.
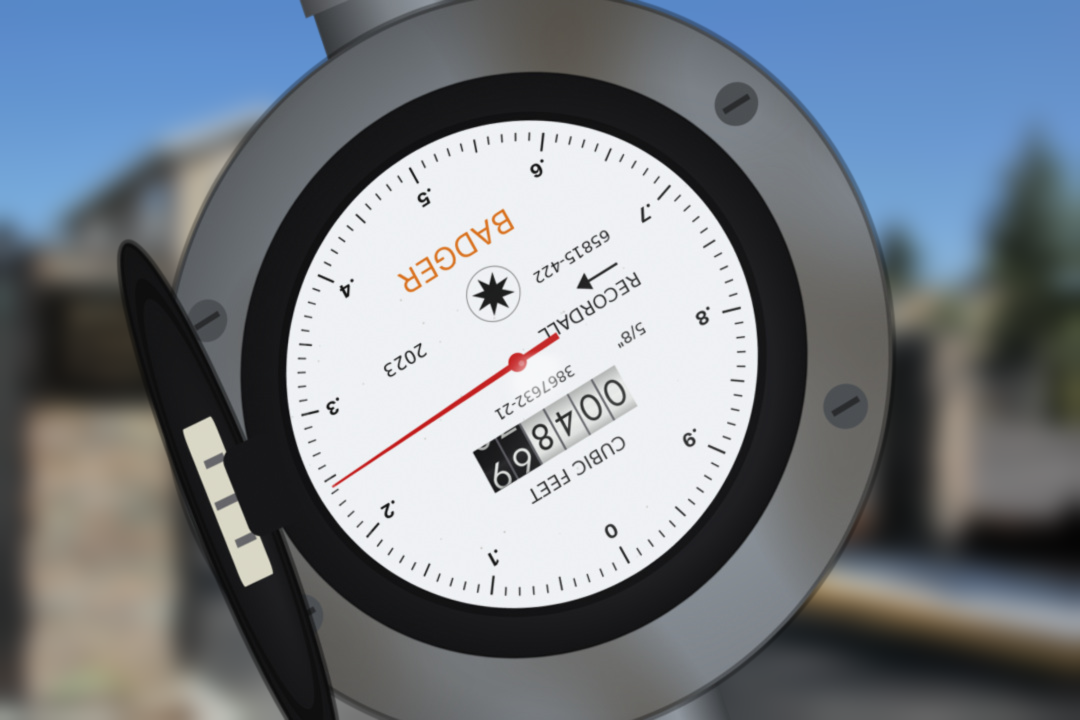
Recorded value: value=4869.24 unit=ft³
